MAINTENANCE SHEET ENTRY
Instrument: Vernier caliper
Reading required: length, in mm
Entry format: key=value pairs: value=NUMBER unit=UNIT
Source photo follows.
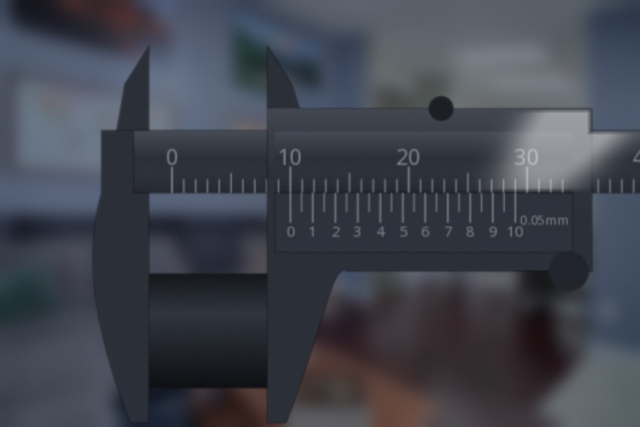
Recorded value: value=10.0 unit=mm
